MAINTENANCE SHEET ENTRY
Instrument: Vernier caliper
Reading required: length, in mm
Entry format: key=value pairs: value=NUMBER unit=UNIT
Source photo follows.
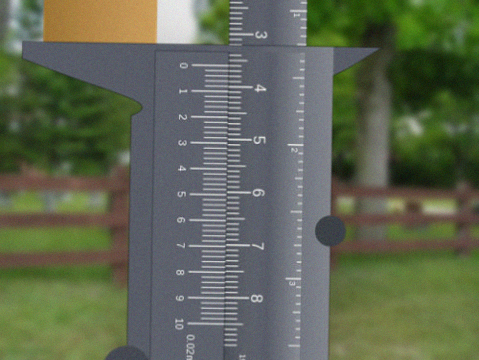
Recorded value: value=36.0 unit=mm
